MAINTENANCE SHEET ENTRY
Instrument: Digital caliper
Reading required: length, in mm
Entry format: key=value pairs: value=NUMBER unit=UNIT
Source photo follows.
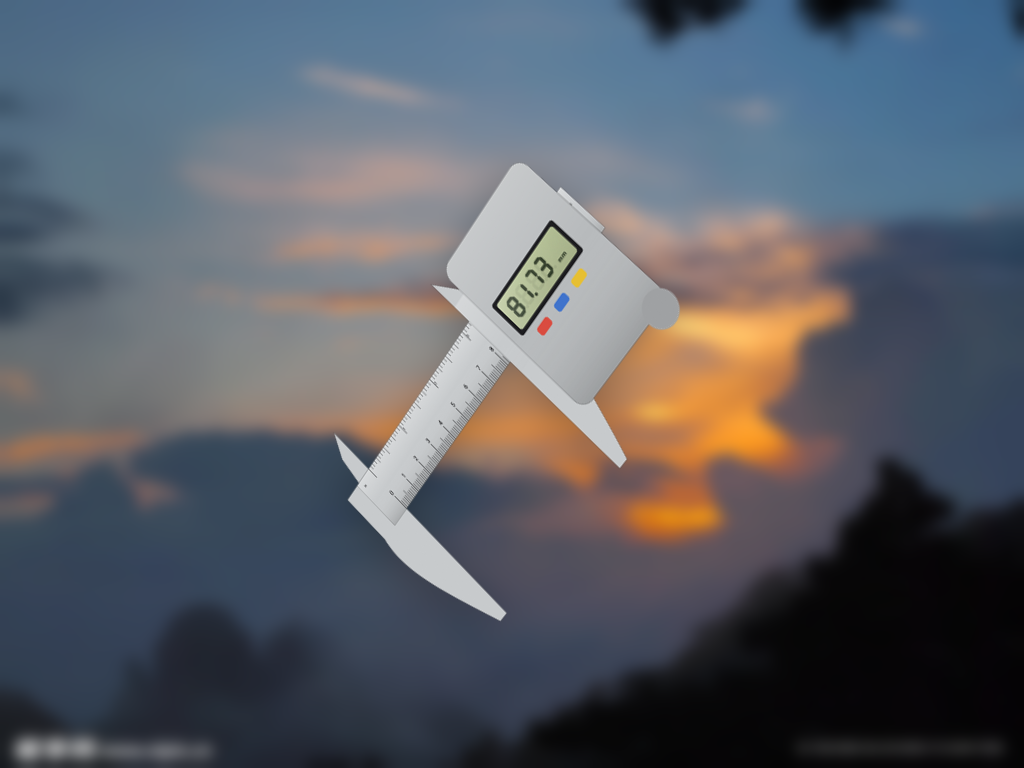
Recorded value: value=81.73 unit=mm
